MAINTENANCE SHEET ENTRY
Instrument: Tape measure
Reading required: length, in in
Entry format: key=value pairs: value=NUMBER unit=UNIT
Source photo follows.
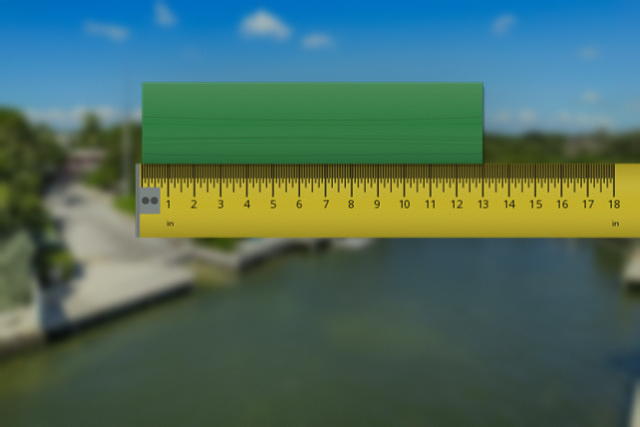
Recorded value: value=13 unit=in
